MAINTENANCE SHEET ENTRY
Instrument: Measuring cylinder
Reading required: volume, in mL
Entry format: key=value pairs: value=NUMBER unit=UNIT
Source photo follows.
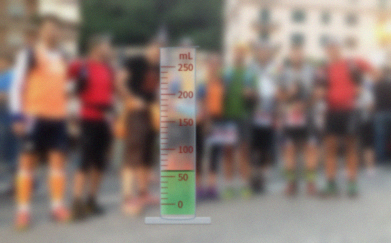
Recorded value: value=60 unit=mL
